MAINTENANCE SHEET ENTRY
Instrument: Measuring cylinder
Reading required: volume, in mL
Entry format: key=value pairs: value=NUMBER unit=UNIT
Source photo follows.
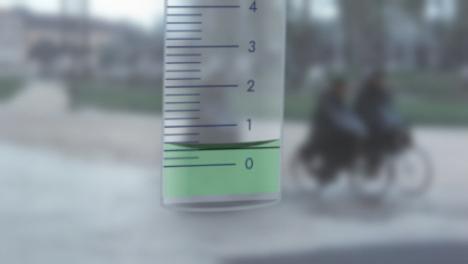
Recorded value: value=0.4 unit=mL
